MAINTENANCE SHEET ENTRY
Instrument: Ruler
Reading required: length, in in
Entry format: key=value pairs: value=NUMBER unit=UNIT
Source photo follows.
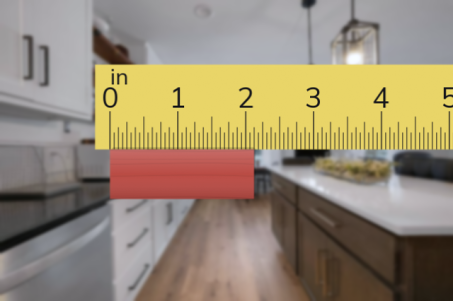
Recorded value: value=2.125 unit=in
